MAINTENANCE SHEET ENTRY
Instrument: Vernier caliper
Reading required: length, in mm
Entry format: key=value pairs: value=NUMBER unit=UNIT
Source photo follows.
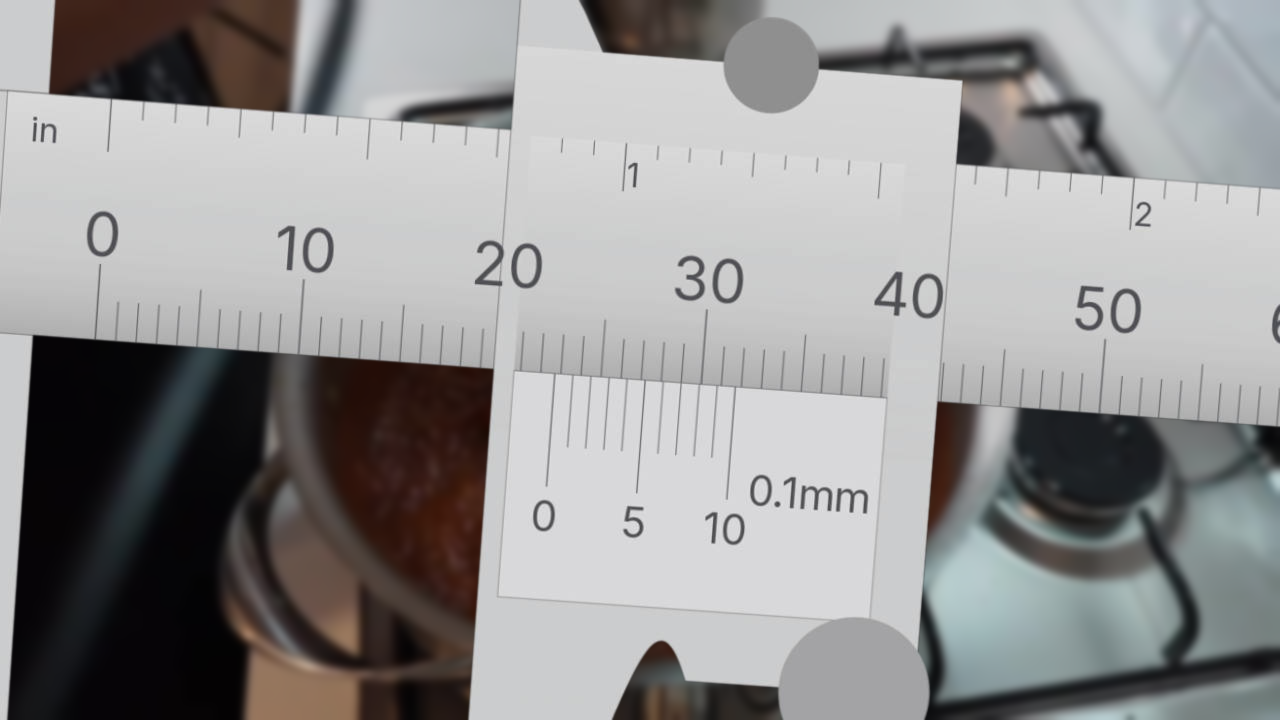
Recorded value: value=22.7 unit=mm
